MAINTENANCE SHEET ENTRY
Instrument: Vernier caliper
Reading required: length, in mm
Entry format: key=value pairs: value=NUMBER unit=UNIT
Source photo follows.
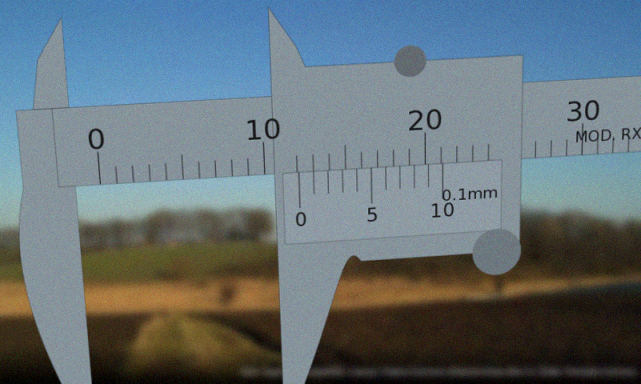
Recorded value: value=12.1 unit=mm
